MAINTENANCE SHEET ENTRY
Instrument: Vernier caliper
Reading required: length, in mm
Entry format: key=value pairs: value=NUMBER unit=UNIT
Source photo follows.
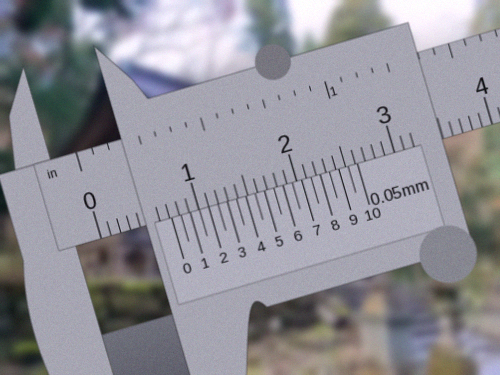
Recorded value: value=7.2 unit=mm
